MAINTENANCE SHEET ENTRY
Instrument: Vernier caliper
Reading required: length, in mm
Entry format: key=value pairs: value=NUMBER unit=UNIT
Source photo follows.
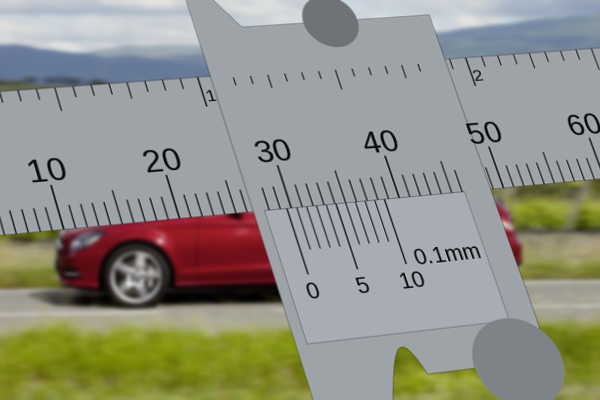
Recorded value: value=29.6 unit=mm
